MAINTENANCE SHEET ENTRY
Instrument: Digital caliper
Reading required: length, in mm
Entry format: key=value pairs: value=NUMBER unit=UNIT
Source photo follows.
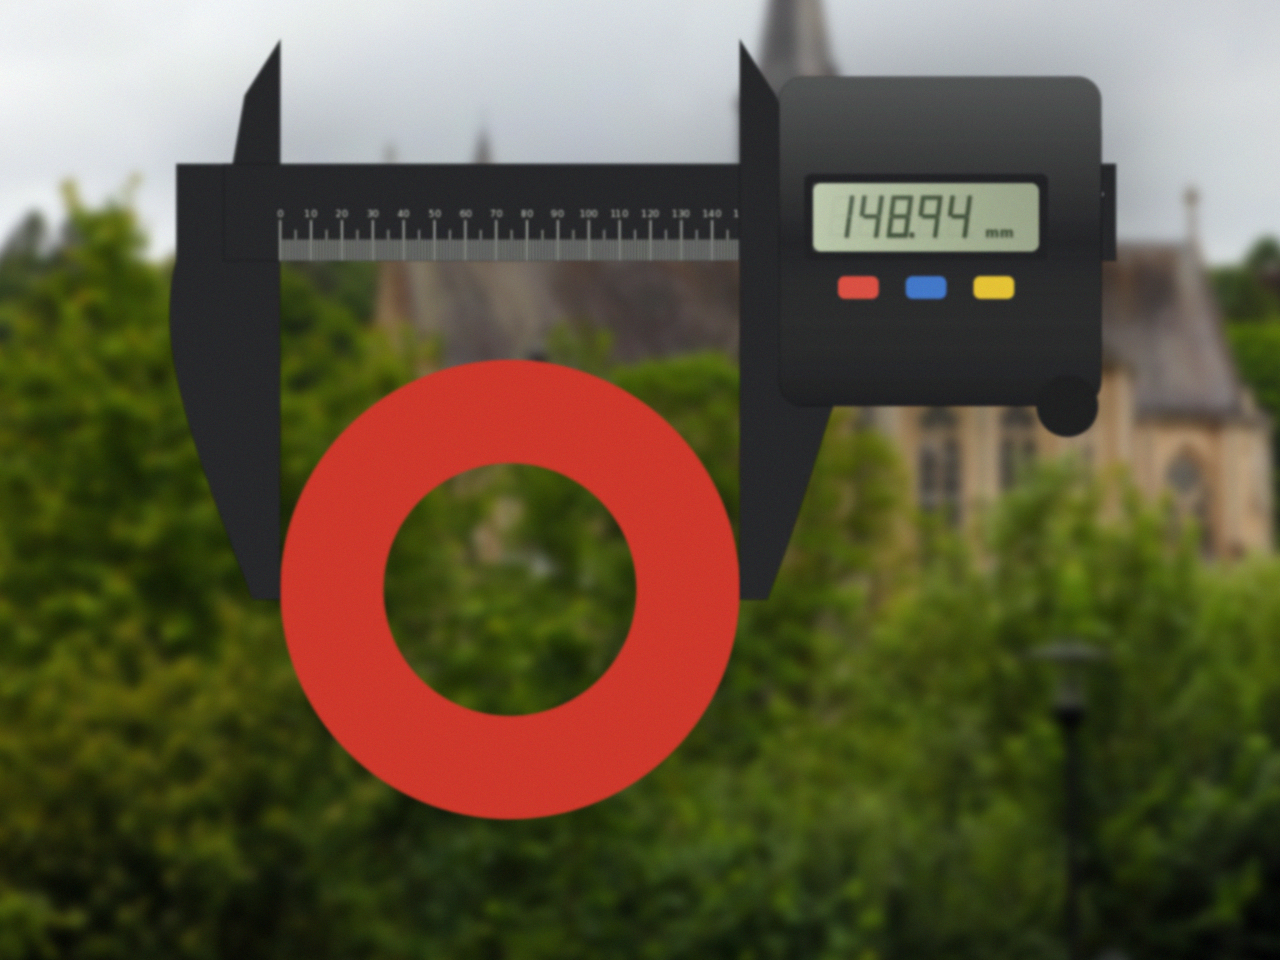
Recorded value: value=148.94 unit=mm
